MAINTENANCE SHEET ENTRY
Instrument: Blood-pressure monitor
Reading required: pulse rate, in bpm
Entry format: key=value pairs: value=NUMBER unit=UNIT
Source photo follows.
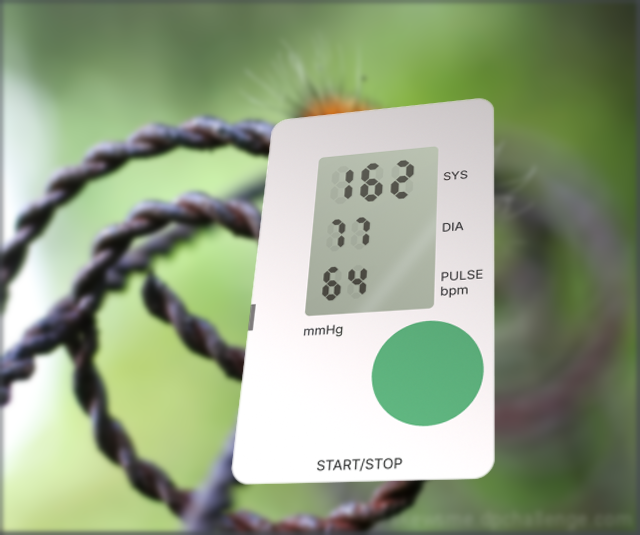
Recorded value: value=64 unit=bpm
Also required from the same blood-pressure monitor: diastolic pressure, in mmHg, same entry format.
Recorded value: value=77 unit=mmHg
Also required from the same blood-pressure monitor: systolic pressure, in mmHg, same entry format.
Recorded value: value=162 unit=mmHg
